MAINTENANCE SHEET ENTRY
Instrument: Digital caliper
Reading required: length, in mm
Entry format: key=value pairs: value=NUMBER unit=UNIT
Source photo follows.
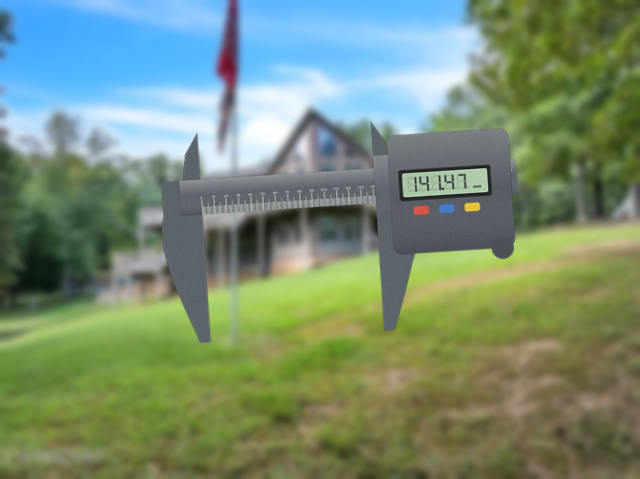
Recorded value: value=141.47 unit=mm
